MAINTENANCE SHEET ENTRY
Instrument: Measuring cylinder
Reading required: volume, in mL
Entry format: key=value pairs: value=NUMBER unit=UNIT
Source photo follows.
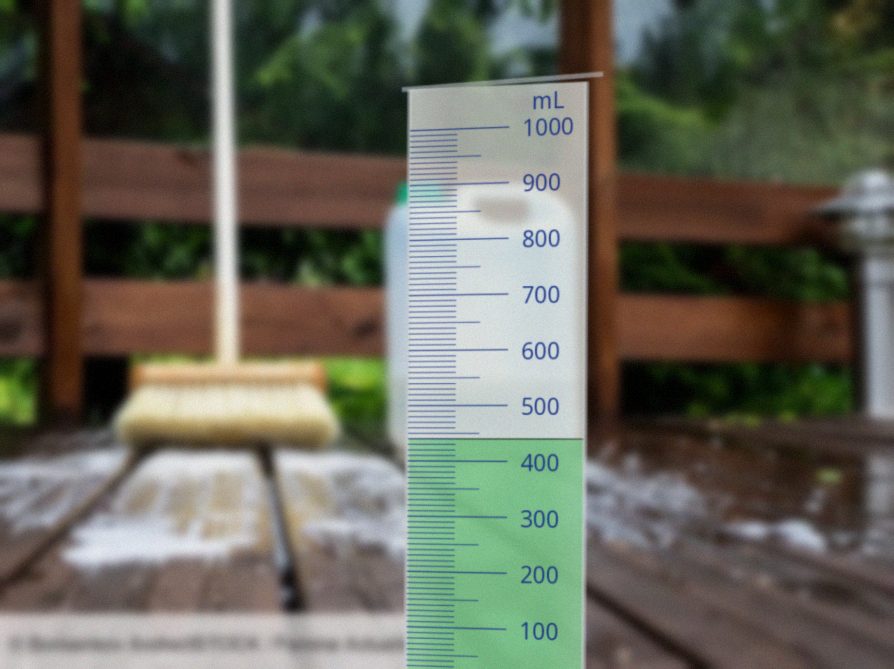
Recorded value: value=440 unit=mL
